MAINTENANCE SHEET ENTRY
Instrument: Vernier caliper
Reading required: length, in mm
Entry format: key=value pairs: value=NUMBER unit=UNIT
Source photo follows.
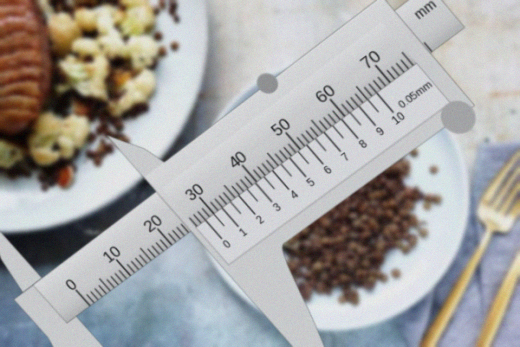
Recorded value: value=28.0 unit=mm
